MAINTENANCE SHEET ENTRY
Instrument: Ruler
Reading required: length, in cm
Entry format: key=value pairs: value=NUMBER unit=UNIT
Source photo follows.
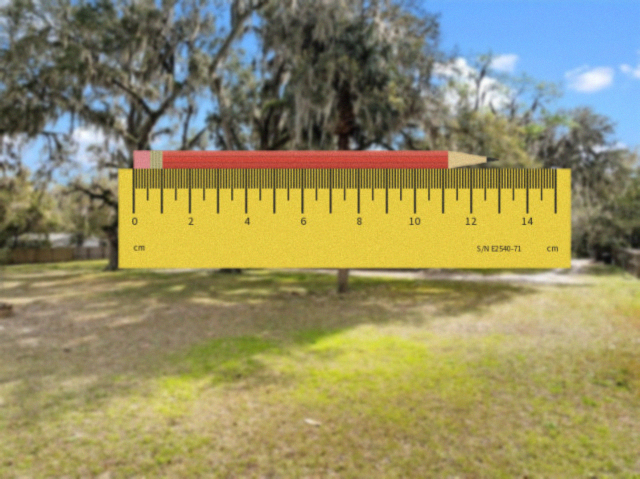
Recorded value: value=13 unit=cm
